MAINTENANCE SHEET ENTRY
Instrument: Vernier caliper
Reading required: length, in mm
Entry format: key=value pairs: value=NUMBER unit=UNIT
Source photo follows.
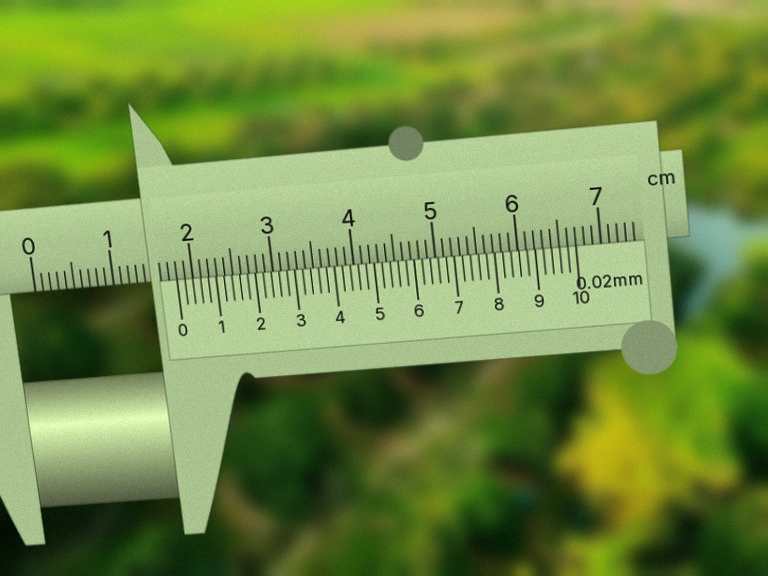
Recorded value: value=18.0 unit=mm
